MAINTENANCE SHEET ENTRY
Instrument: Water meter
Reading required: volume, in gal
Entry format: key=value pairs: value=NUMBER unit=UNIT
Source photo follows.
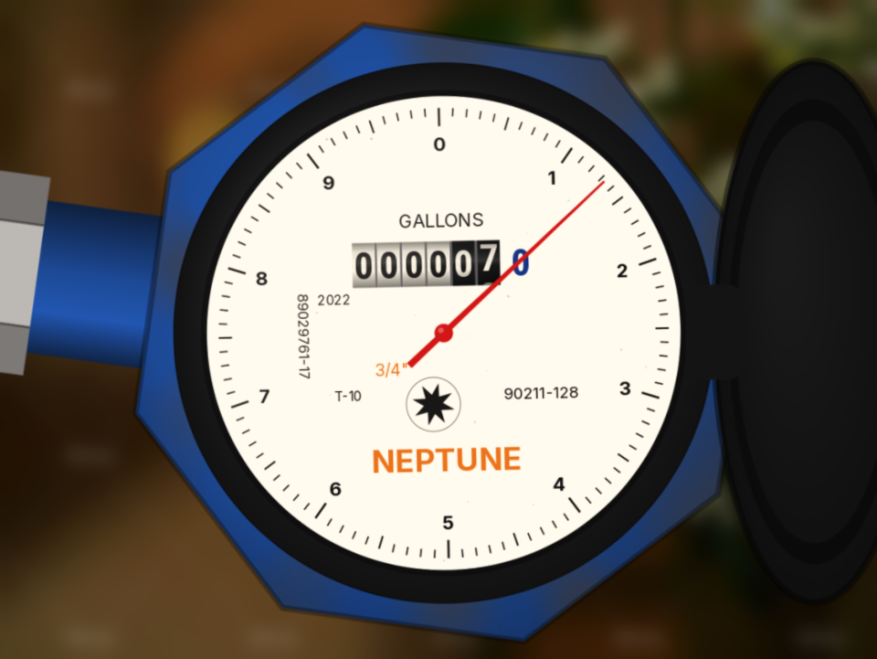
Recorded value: value=71.3 unit=gal
